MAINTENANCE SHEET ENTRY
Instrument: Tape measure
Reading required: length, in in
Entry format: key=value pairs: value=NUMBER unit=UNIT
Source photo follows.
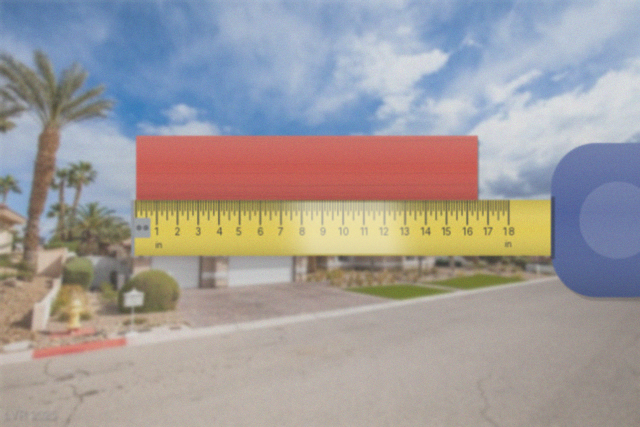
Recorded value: value=16.5 unit=in
